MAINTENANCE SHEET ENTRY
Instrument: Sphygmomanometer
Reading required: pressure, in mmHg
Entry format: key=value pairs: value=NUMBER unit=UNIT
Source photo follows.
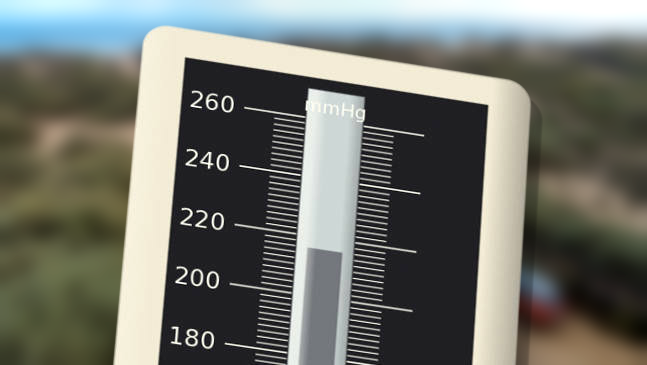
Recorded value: value=216 unit=mmHg
